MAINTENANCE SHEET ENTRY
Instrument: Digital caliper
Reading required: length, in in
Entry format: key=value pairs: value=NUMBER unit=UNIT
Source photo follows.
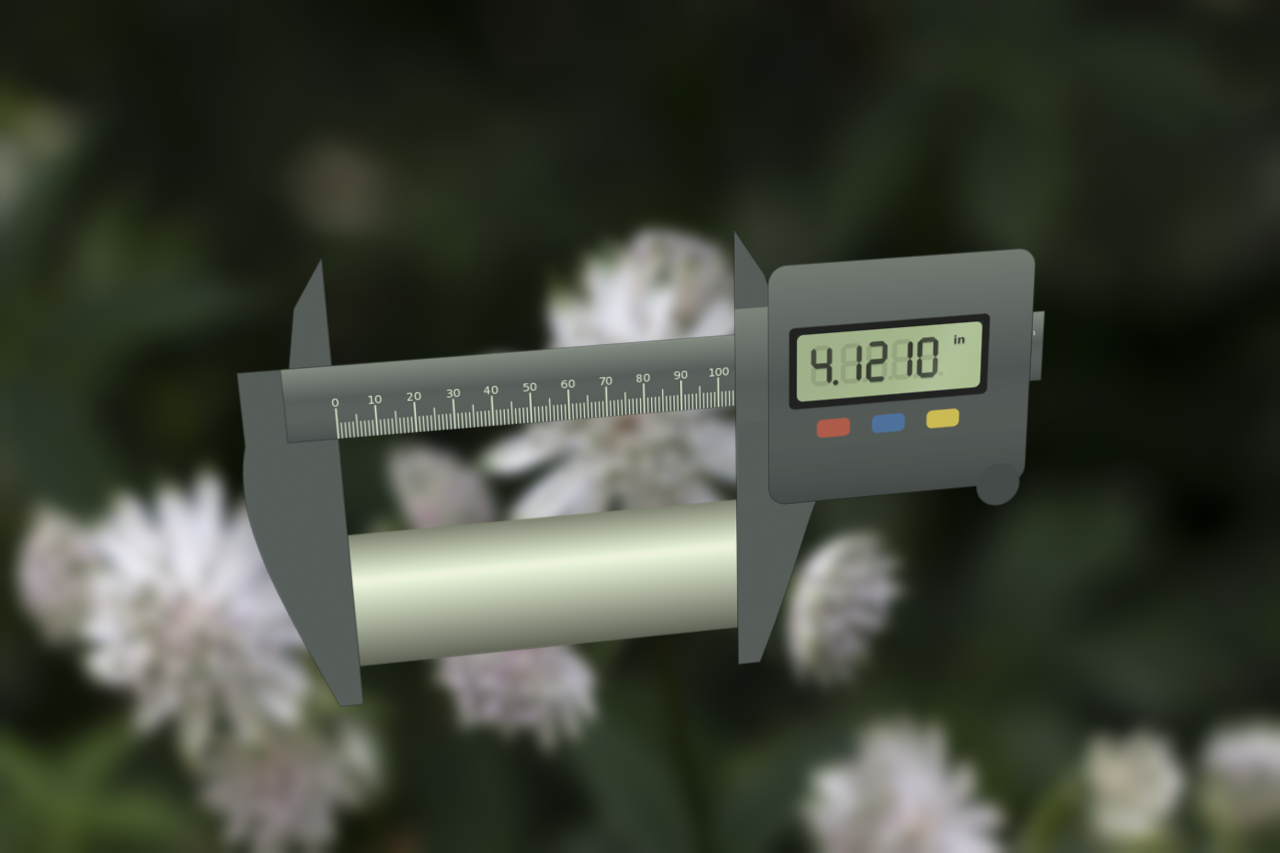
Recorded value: value=4.1210 unit=in
